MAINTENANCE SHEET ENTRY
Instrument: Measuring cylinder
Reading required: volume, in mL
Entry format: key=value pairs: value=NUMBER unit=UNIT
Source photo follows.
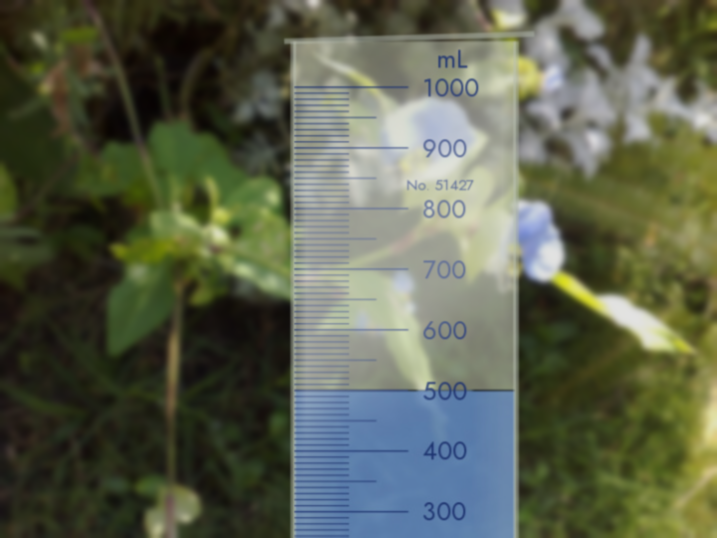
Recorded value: value=500 unit=mL
